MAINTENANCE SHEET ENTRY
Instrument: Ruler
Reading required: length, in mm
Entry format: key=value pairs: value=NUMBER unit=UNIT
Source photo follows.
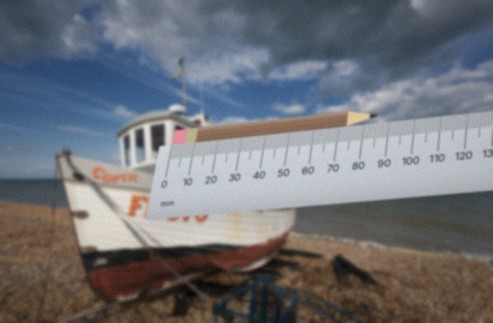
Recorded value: value=85 unit=mm
